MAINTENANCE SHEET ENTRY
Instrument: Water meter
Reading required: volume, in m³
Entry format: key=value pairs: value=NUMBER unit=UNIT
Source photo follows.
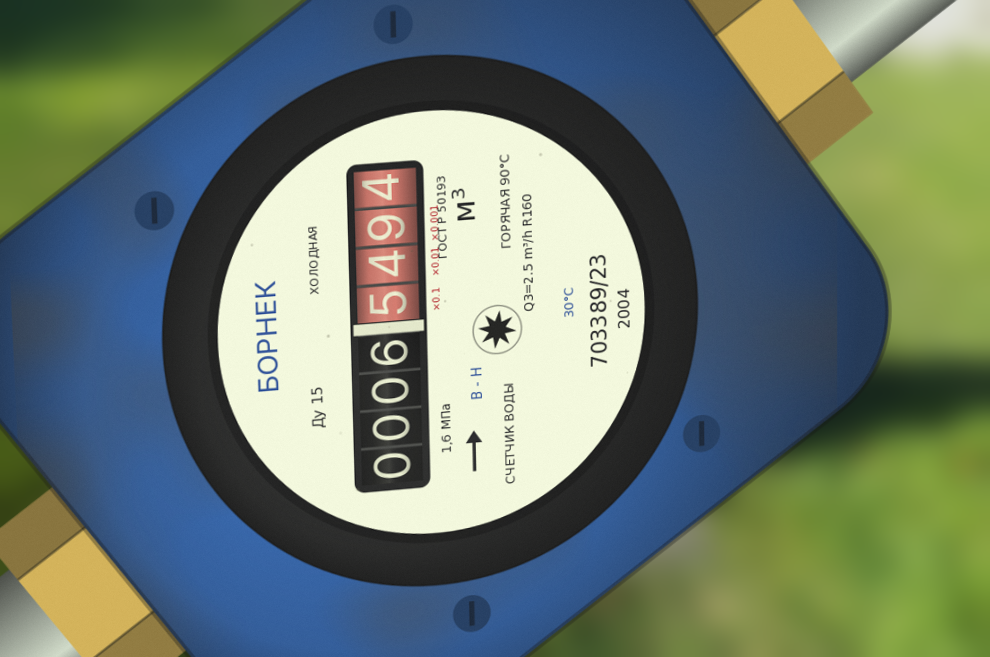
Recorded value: value=6.5494 unit=m³
